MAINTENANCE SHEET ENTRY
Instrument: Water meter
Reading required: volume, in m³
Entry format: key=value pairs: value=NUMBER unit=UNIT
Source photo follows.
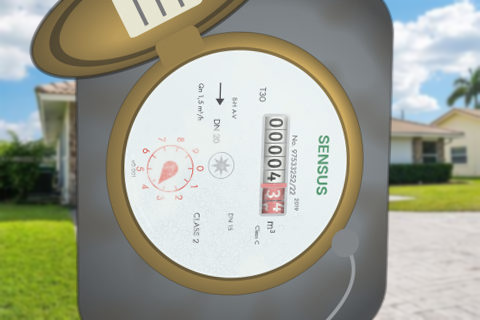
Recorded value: value=4.343 unit=m³
